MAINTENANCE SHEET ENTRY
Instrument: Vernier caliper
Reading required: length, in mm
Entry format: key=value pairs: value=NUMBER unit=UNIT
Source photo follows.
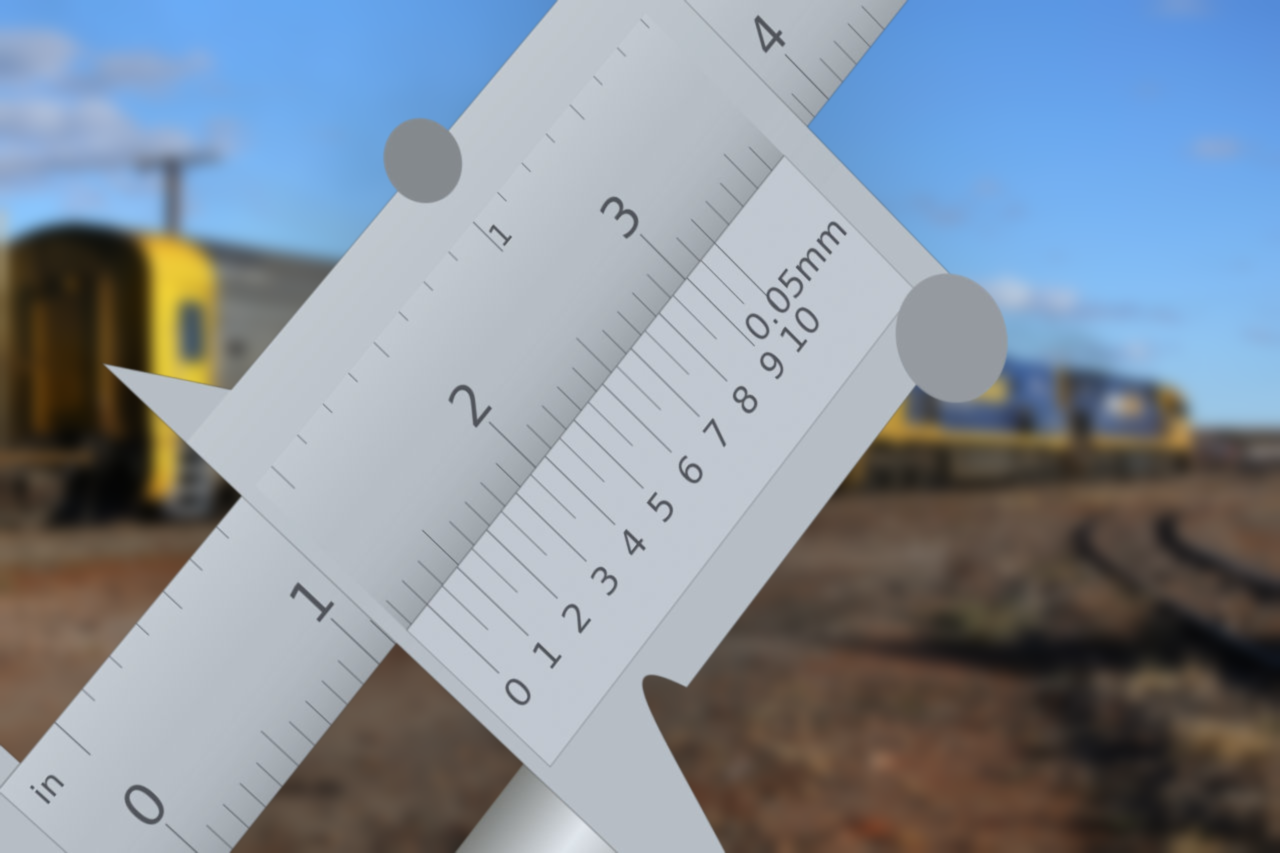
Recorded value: value=13.0 unit=mm
